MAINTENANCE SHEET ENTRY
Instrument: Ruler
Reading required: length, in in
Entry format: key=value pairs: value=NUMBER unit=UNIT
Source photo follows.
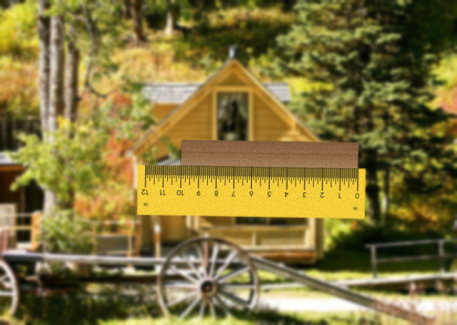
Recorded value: value=10 unit=in
